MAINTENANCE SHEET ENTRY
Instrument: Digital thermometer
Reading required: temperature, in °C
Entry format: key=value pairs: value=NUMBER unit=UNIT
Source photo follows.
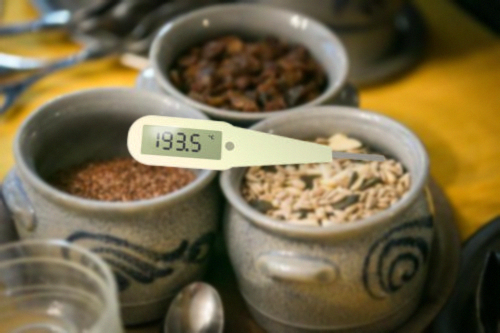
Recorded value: value=193.5 unit=°C
